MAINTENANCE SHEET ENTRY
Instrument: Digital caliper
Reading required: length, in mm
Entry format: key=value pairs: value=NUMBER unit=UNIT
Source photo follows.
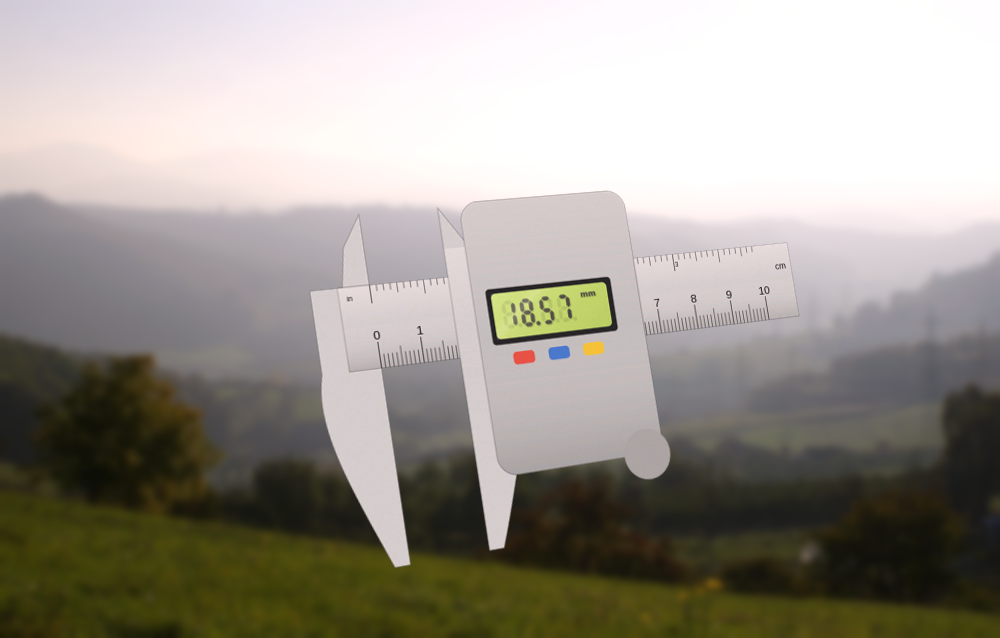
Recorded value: value=18.57 unit=mm
